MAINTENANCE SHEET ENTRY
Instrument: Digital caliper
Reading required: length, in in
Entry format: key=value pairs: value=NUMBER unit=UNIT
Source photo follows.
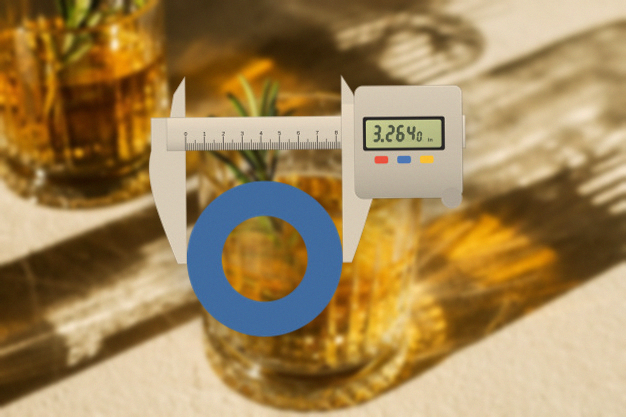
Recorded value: value=3.2640 unit=in
